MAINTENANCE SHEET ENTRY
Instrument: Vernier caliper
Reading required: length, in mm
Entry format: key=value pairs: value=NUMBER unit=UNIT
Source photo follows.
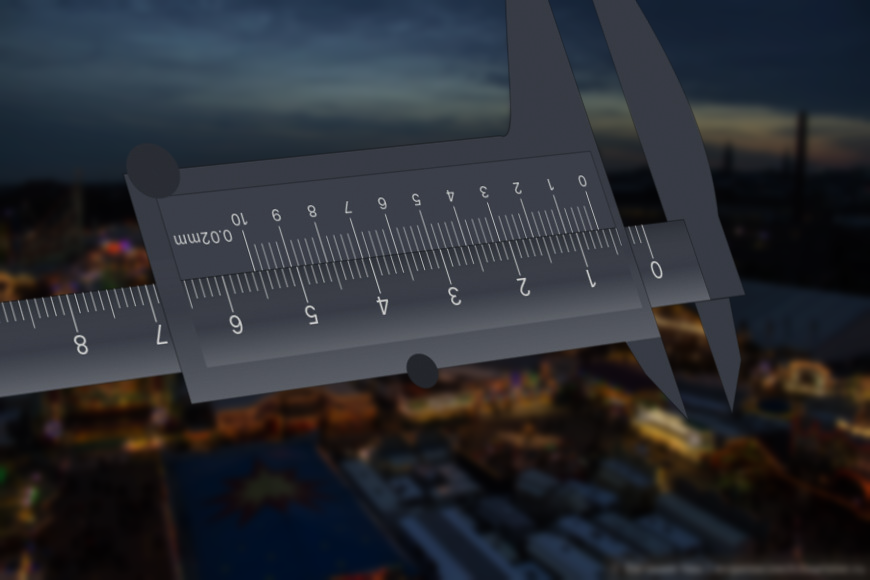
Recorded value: value=6.6 unit=mm
